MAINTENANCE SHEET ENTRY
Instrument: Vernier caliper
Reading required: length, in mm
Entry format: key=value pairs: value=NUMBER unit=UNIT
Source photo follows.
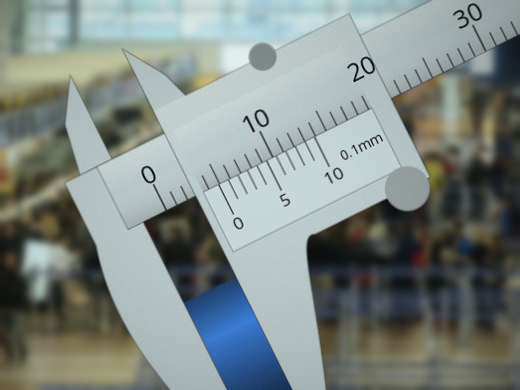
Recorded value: value=4.9 unit=mm
